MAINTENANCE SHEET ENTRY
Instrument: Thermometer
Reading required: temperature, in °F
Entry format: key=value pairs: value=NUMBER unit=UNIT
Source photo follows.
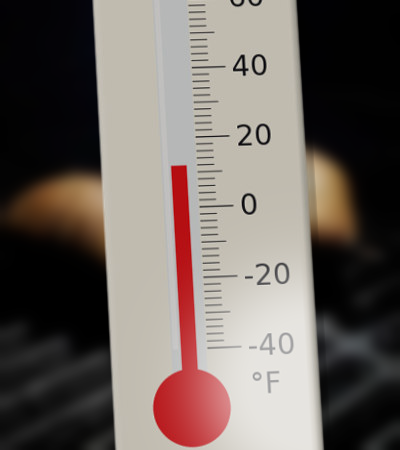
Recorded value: value=12 unit=°F
